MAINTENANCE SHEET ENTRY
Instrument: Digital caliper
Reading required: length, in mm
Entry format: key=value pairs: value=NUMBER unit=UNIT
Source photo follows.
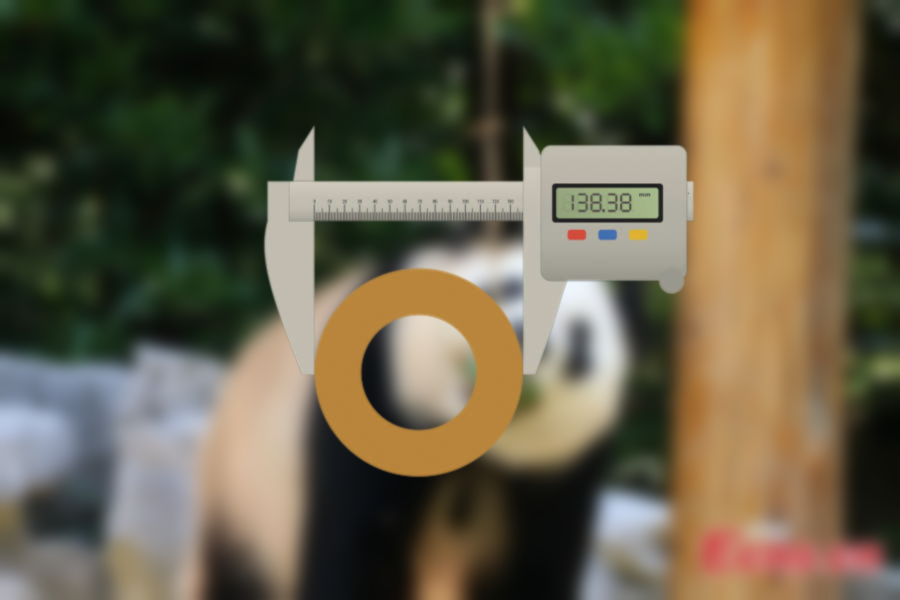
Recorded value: value=138.38 unit=mm
